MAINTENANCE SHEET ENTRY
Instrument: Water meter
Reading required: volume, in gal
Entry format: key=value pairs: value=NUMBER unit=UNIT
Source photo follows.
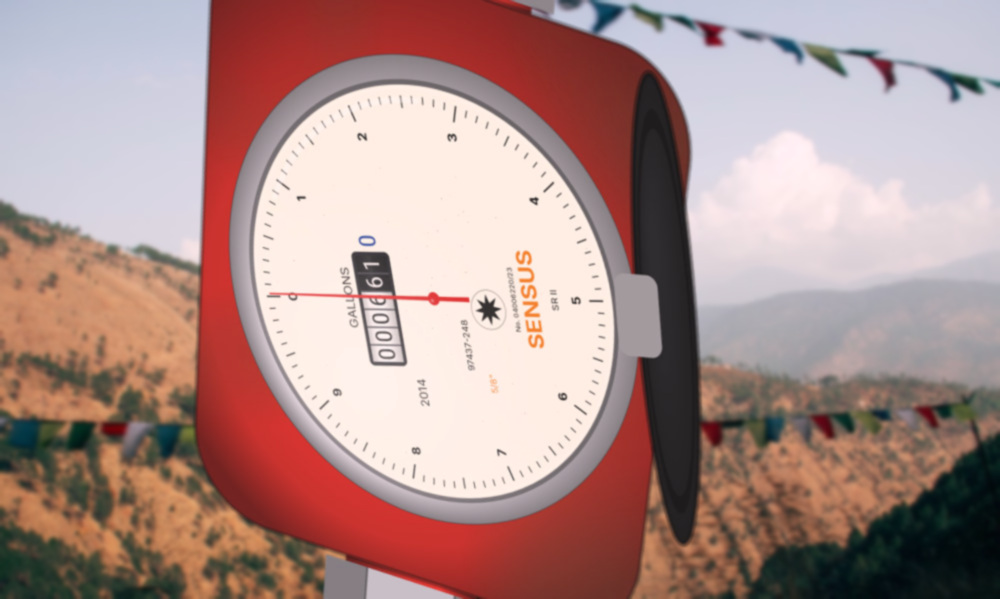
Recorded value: value=6610.0 unit=gal
